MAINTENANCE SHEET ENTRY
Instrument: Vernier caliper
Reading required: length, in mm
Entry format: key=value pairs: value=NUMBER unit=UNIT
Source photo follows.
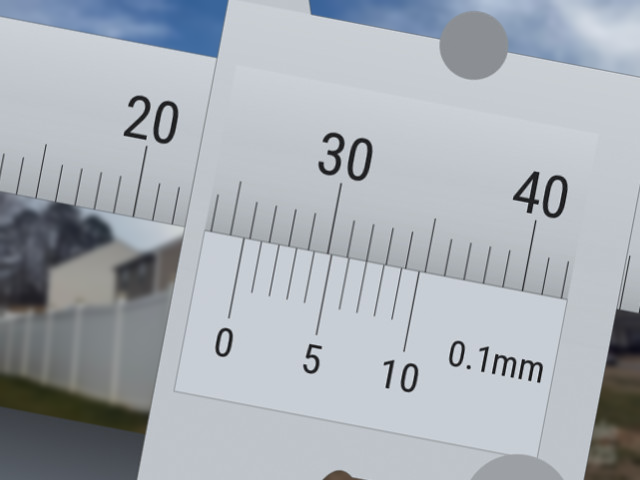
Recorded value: value=25.7 unit=mm
